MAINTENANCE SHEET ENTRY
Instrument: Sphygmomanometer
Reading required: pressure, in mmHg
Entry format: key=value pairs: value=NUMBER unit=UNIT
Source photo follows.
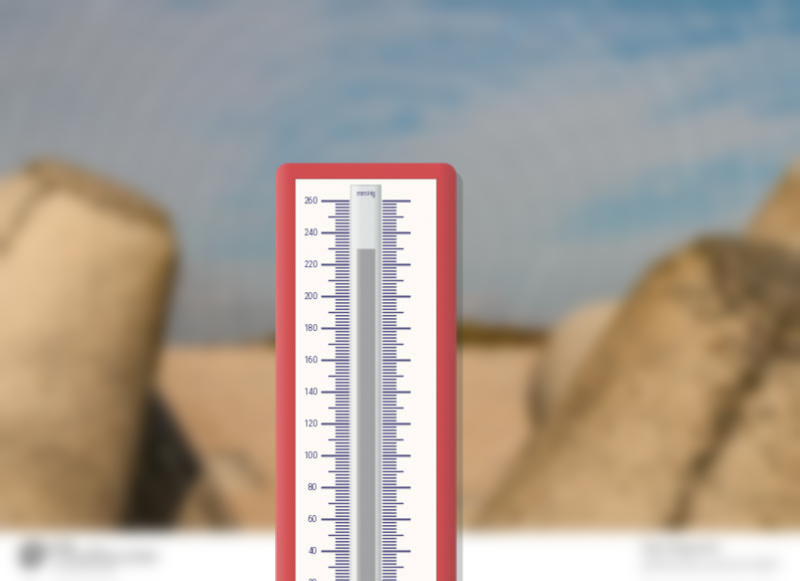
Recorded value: value=230 unit=mmHg
